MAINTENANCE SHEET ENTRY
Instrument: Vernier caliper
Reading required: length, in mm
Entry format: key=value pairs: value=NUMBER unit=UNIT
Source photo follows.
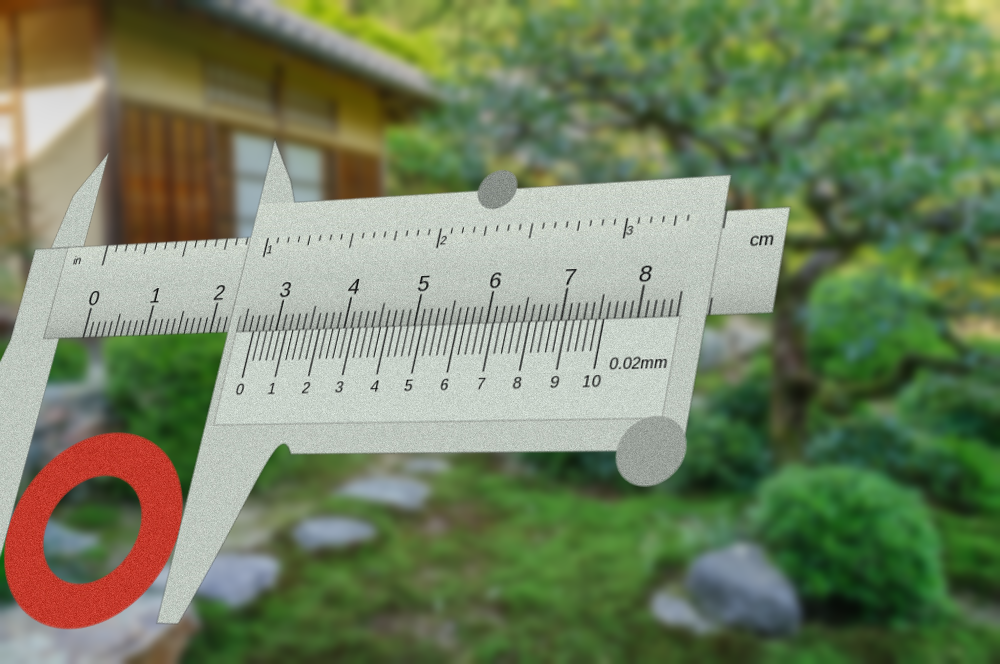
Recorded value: value=26.6 unit=mm
